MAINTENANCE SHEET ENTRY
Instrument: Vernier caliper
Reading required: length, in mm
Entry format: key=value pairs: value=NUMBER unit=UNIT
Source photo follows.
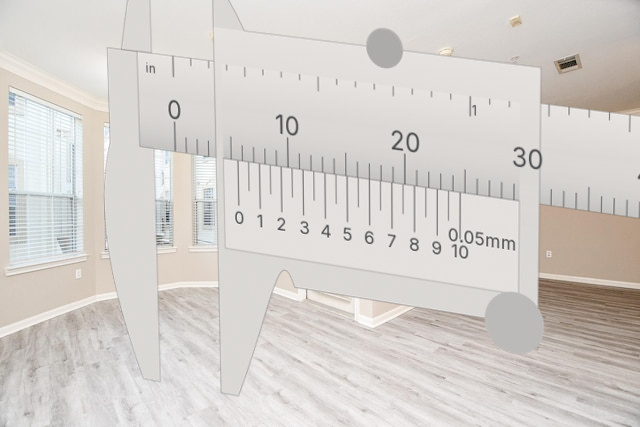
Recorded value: value=5.6 unit=mm
